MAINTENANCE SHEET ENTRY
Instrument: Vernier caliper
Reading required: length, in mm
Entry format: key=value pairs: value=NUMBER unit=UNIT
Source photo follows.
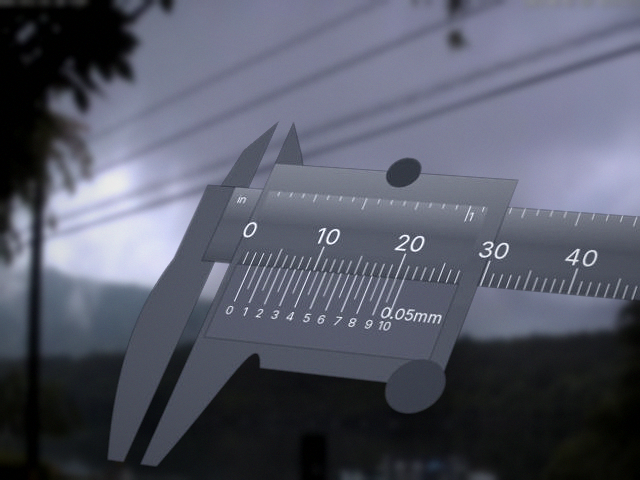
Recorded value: value=2.0 unit=mm
